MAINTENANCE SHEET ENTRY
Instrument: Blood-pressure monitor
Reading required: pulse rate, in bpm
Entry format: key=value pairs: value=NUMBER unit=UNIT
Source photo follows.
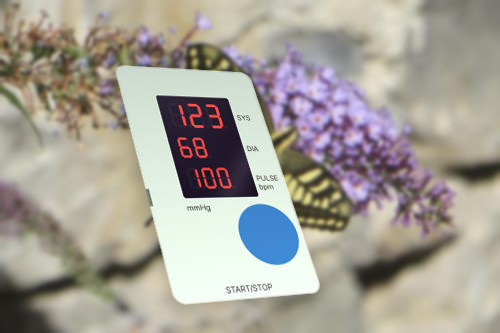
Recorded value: value=100 unit=bpm
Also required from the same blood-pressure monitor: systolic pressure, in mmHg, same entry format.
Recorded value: value=123 unit=mmHg
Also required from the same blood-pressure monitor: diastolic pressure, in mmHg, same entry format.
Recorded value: value=68 unit=mmHg
